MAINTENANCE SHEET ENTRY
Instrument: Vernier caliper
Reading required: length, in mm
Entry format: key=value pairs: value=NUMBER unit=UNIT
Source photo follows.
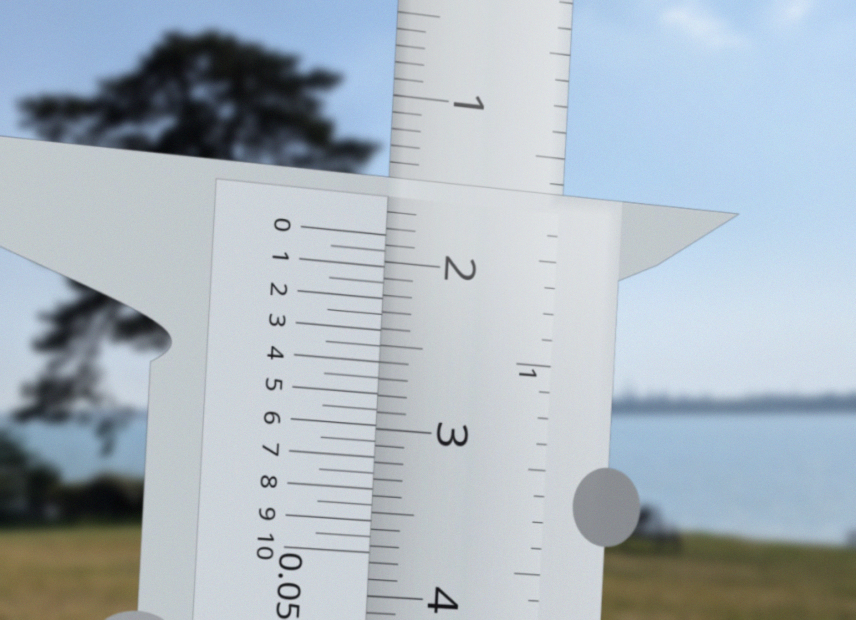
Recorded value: value=18.4 unit=mm
